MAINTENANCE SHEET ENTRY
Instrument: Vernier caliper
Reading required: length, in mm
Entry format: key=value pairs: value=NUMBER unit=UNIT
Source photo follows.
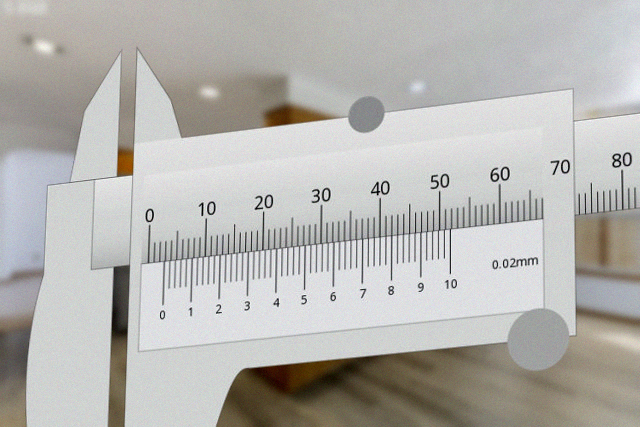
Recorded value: value=2.8 unit=mm
